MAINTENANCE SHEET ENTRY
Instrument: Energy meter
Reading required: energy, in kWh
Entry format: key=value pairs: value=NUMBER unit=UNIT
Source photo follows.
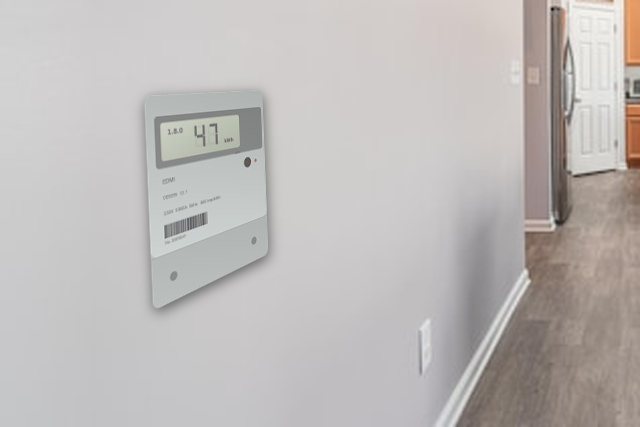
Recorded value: value=47 unit=kWh
